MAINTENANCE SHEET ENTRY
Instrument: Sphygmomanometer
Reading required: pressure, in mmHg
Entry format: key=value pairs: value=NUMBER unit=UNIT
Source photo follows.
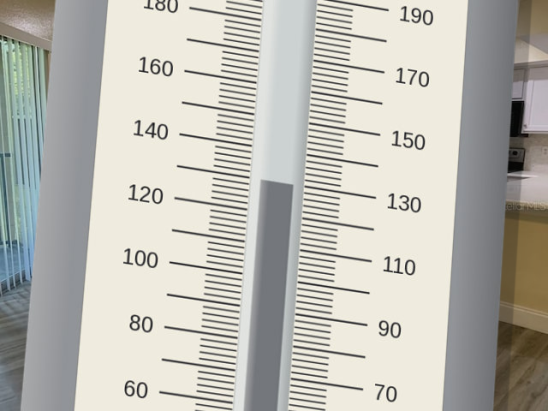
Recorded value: value=130 unit=mmHg
